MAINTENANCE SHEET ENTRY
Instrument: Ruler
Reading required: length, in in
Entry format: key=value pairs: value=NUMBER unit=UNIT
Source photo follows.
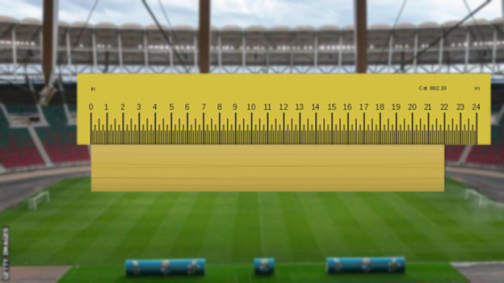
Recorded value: value=22 unit=in
